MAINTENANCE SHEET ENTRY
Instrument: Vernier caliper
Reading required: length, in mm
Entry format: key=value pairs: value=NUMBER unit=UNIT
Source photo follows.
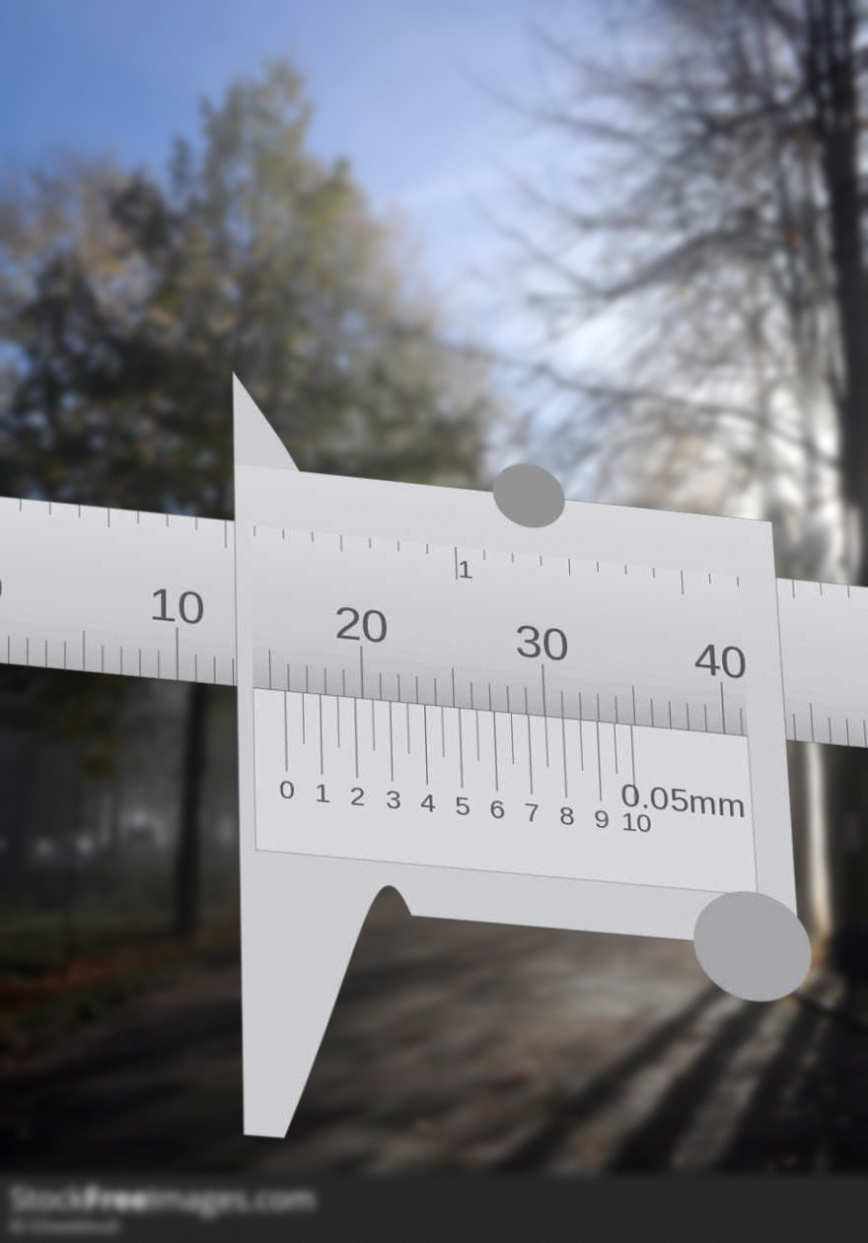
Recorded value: value=15.8 unit=mm
